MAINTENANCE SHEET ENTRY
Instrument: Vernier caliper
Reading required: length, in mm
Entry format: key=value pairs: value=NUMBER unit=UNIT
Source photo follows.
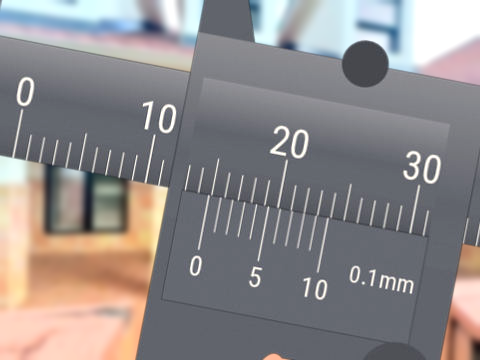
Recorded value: value=14.8 unit=mm
